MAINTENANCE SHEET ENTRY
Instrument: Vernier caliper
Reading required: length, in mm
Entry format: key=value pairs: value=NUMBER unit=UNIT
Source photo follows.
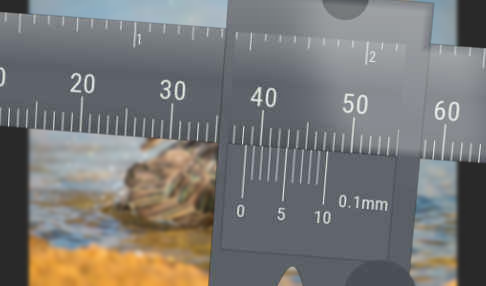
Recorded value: value=38.4 unit=mm
